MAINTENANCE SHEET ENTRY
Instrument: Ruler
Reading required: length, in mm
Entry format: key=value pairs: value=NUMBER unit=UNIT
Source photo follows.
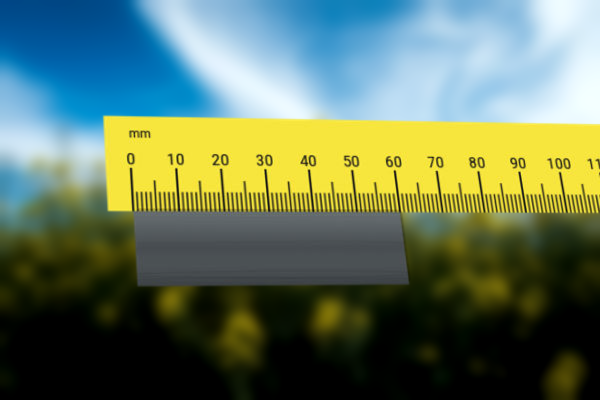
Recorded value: value=60 unit=mm
